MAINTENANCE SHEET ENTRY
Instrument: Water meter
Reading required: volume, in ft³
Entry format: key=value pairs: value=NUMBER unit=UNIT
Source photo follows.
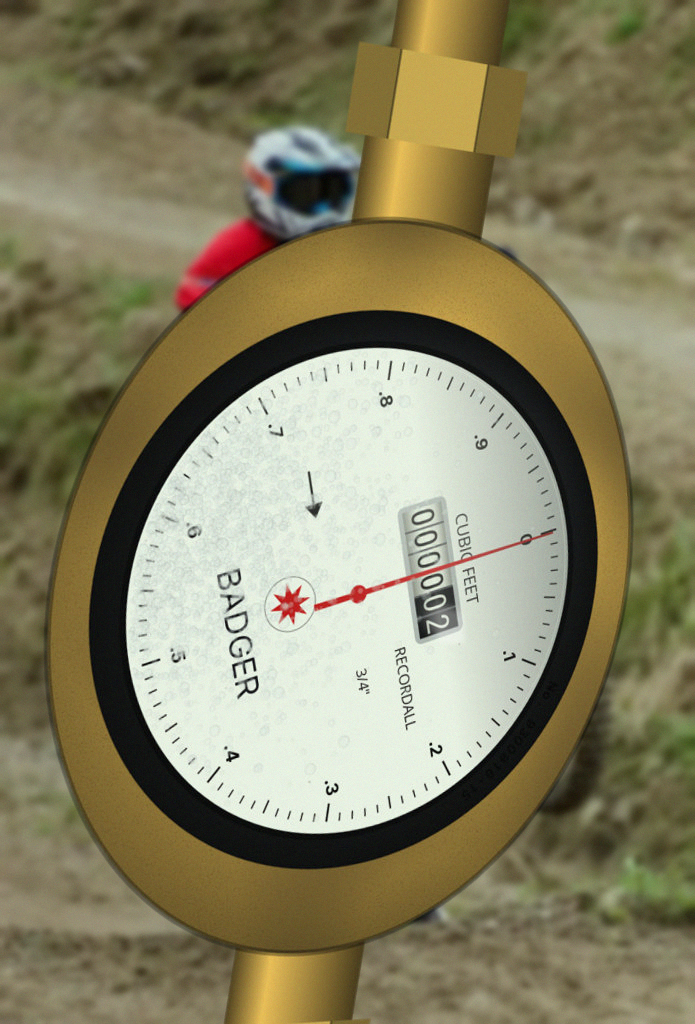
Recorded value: value=2.00 unit=ft³
